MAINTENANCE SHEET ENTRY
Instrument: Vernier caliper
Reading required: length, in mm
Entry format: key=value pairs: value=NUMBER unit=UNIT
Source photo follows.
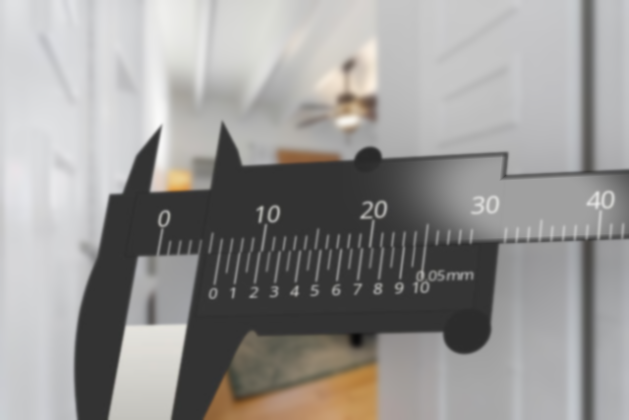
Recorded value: value=6.0 unit=mm
